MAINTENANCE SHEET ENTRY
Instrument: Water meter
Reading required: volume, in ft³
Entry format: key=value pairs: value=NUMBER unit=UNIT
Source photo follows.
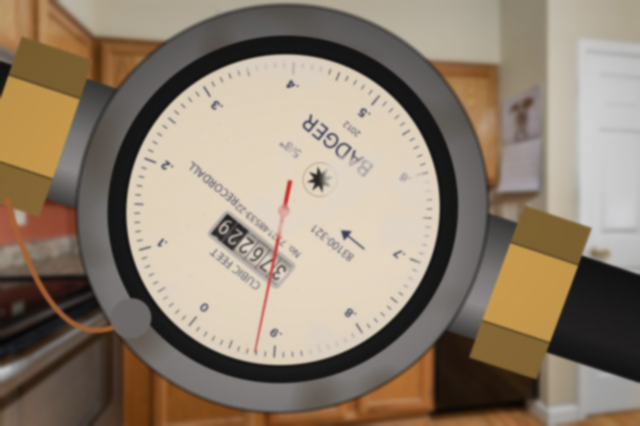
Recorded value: value=376228.92 unit=ft³
